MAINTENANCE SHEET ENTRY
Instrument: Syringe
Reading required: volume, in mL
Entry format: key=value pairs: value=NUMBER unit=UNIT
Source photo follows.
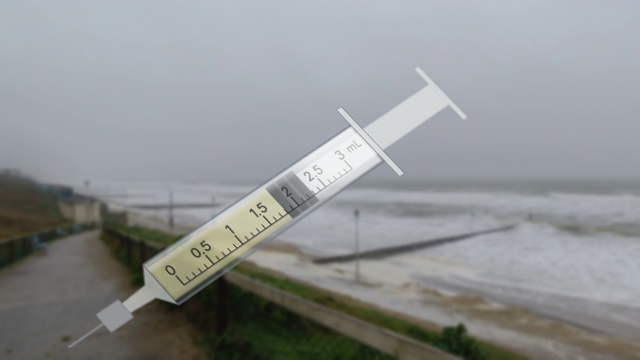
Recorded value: value=1.8 unit=mL
